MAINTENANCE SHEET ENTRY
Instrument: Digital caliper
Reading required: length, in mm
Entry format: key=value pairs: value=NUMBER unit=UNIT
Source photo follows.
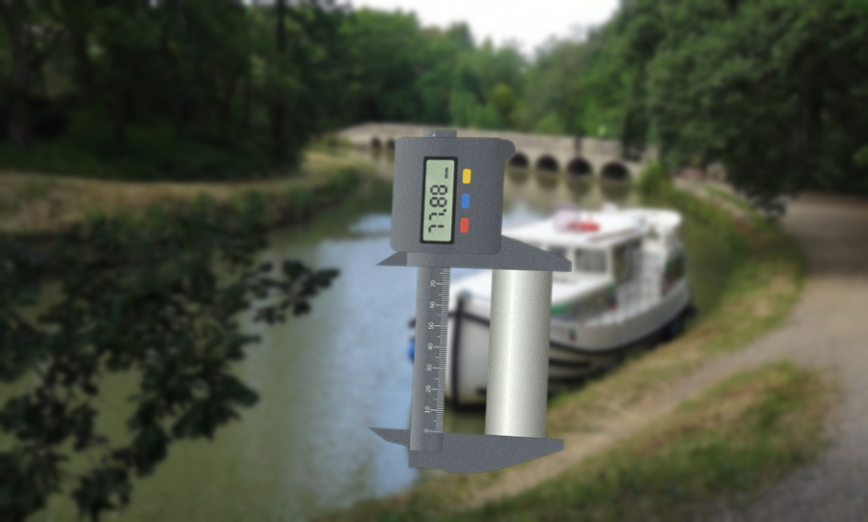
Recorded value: value=77.88 unit=mm
